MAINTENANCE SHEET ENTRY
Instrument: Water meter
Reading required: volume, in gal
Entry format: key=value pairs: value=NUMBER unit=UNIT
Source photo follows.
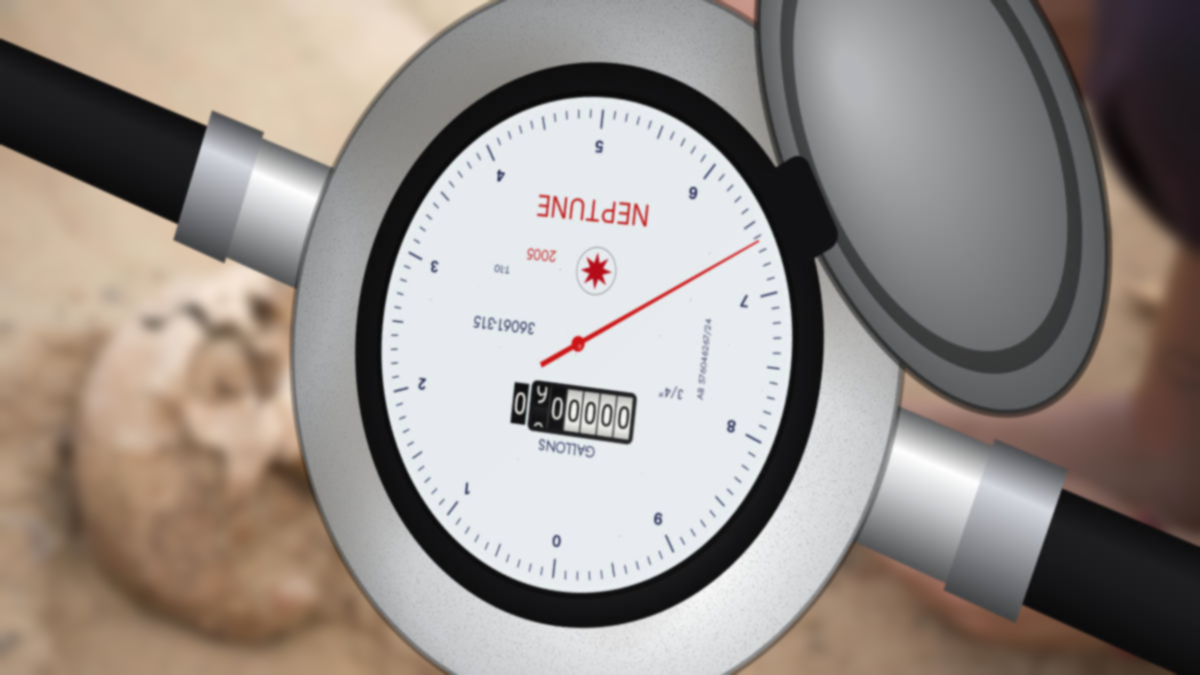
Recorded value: value=56.6 unit=gal
